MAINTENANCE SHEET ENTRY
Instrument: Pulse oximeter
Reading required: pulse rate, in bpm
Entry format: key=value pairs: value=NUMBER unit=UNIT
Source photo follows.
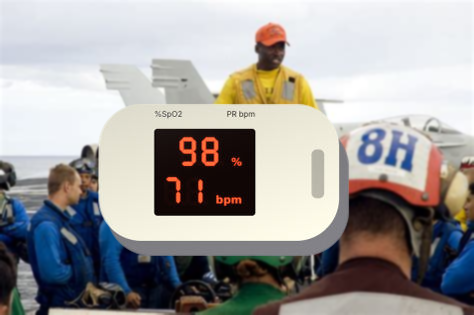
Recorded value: value=71 unit=bpm
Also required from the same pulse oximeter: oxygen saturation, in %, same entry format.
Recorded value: value=98 unit=%
